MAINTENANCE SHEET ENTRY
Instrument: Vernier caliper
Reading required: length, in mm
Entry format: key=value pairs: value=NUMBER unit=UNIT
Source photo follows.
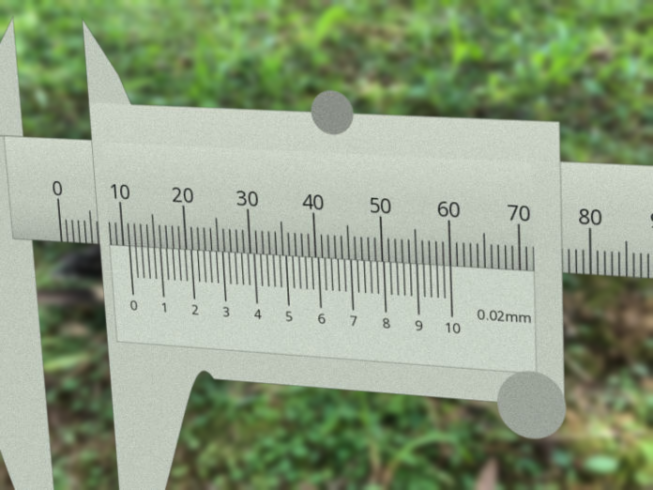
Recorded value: value=11.0 unit=mm
